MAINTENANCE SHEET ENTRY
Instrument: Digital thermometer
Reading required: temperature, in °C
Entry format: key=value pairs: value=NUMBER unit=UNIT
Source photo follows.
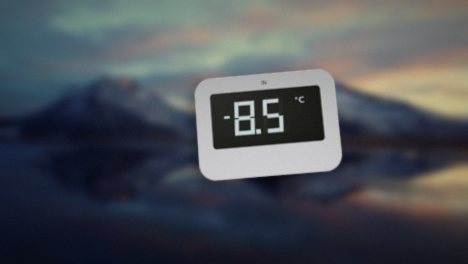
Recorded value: value=-8.5 unit=°C
